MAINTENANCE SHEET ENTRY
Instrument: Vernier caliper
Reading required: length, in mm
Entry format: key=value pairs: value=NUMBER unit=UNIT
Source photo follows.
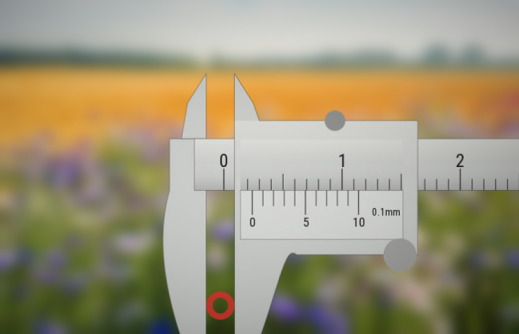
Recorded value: value=2.4 unit=mm
